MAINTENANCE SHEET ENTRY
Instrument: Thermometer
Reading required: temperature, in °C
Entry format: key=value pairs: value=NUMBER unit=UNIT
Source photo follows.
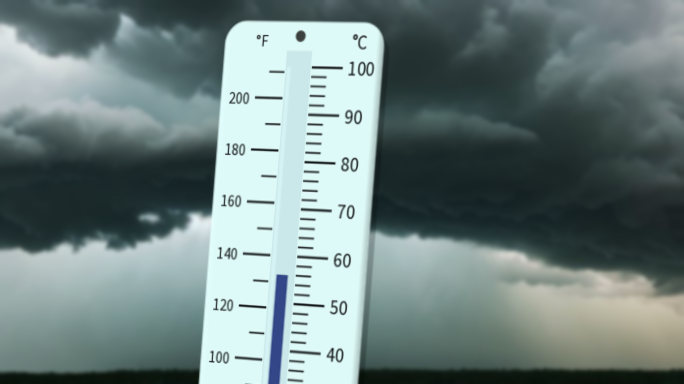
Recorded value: value=56 unit=°C
